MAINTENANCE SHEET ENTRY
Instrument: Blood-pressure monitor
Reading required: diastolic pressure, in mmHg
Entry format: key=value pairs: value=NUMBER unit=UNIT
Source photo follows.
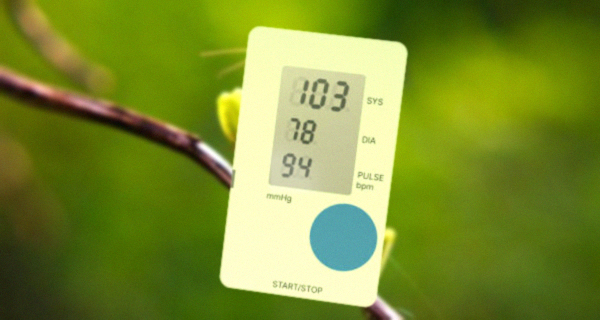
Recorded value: value=78 unit=mmHg
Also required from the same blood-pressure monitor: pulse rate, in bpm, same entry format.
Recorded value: value=94 unit=bpm
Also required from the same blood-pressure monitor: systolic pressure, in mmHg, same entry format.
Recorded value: value=103 unit=mmHg
